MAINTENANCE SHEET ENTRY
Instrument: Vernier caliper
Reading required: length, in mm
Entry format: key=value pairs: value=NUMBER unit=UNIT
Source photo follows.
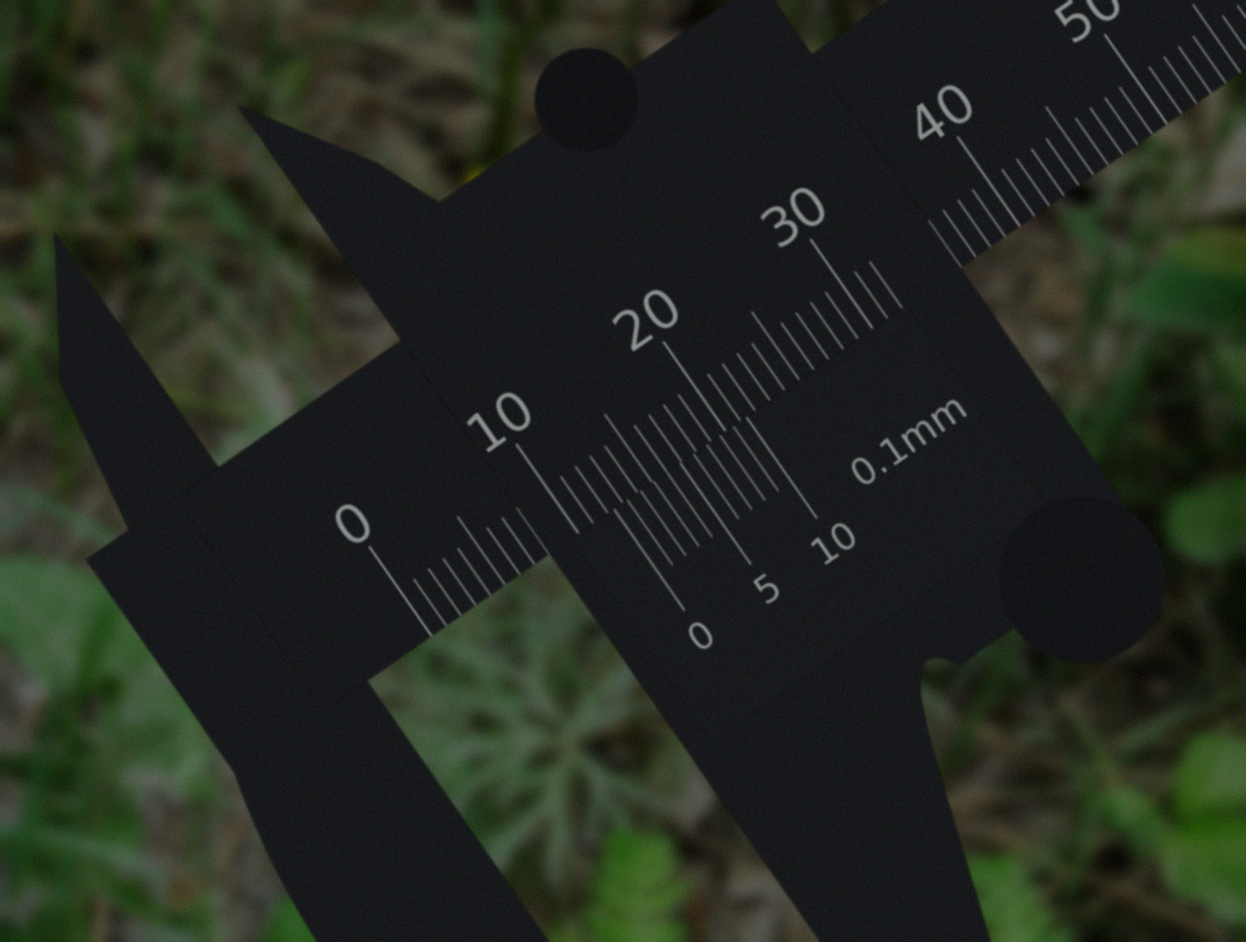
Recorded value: value=12.4 unit=mm
